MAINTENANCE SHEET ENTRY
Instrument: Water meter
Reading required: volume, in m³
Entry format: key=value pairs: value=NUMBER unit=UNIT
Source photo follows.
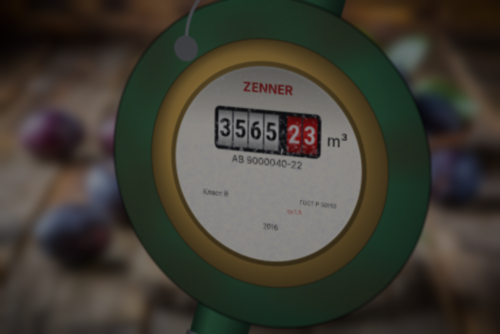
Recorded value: value=3565.23 unit=m³
